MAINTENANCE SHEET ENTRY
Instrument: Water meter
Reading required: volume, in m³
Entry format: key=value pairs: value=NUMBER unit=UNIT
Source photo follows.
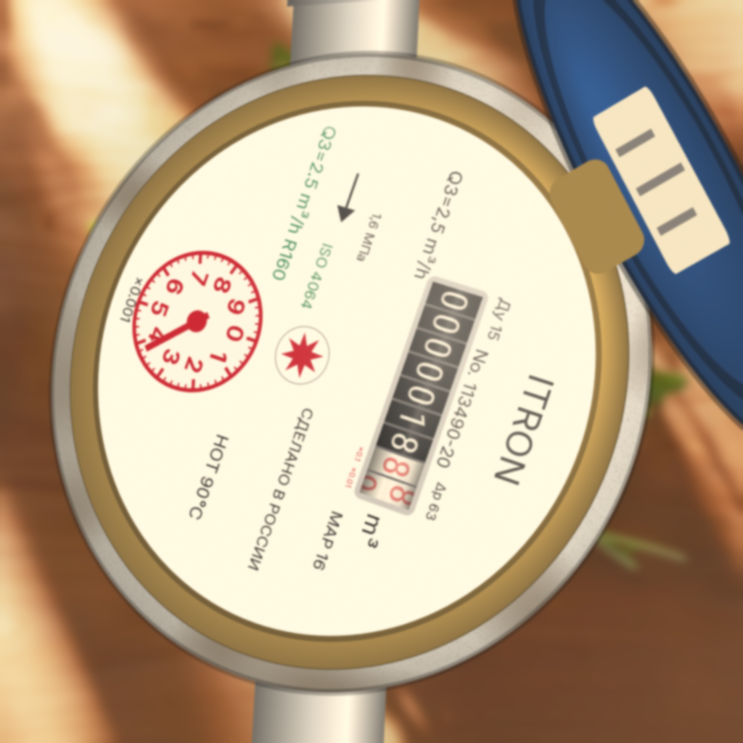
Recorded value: value=18.883 unit=m³
